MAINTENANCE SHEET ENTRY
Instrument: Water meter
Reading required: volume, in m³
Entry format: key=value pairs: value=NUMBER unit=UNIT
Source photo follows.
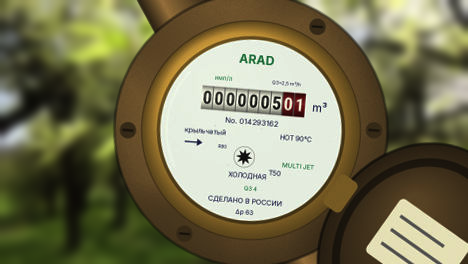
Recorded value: value=5.01 unit=m³
